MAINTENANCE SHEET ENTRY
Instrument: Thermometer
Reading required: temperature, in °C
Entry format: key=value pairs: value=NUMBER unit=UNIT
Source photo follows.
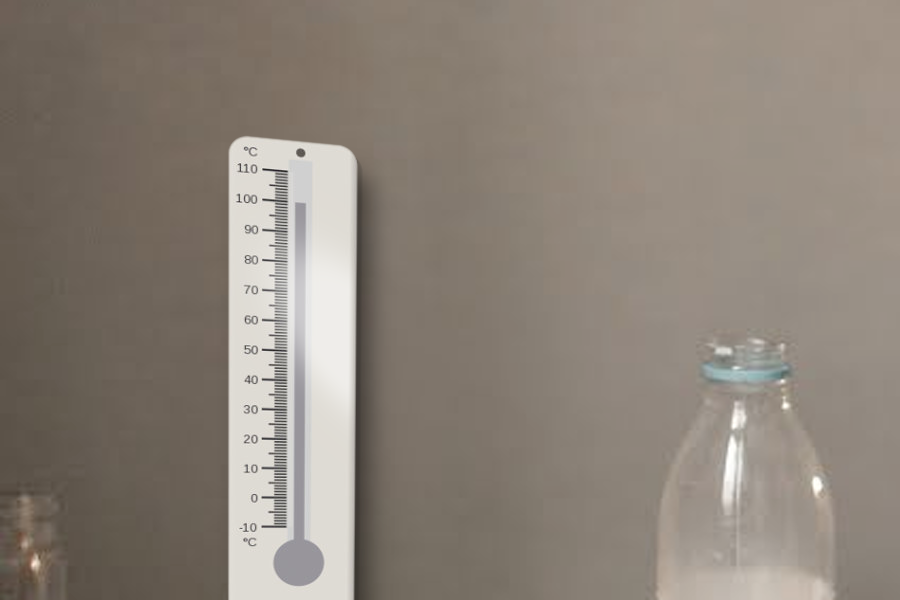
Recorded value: value=100 unit=°C
